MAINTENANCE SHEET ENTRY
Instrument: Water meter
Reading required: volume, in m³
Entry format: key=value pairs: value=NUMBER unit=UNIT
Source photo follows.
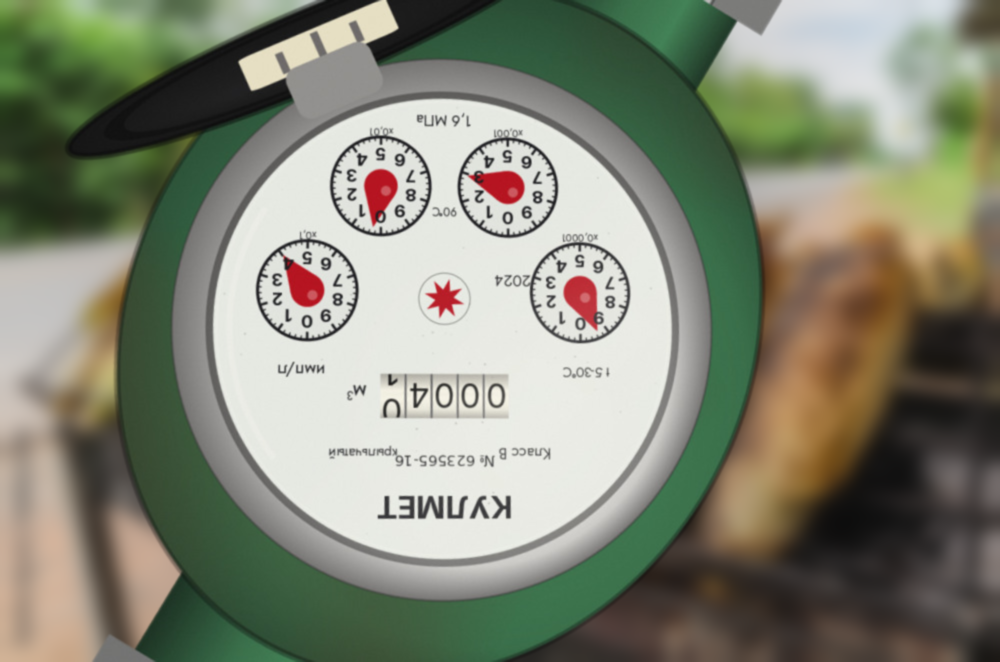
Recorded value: value=40.4029 unit=m³
